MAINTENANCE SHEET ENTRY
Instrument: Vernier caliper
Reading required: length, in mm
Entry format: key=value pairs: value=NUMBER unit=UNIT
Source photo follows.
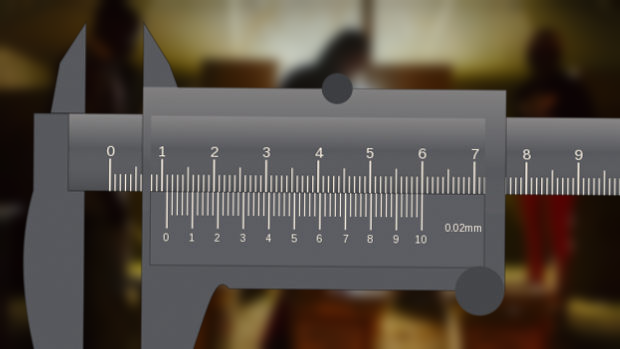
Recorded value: value=11.0 unit=mm
